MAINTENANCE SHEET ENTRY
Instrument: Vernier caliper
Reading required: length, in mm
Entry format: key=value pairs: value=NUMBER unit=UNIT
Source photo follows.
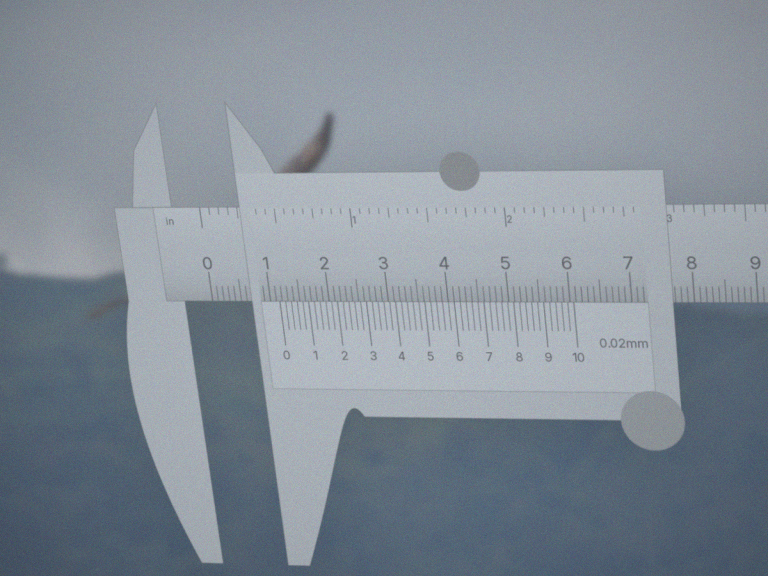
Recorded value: value=11.6 unit=mm
